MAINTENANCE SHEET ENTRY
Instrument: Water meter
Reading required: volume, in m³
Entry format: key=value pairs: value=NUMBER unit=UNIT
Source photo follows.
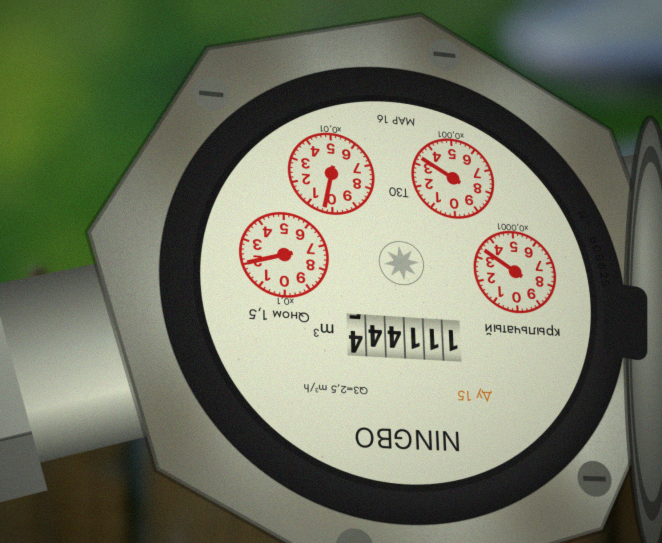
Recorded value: value=111444.2033 unit=m³
